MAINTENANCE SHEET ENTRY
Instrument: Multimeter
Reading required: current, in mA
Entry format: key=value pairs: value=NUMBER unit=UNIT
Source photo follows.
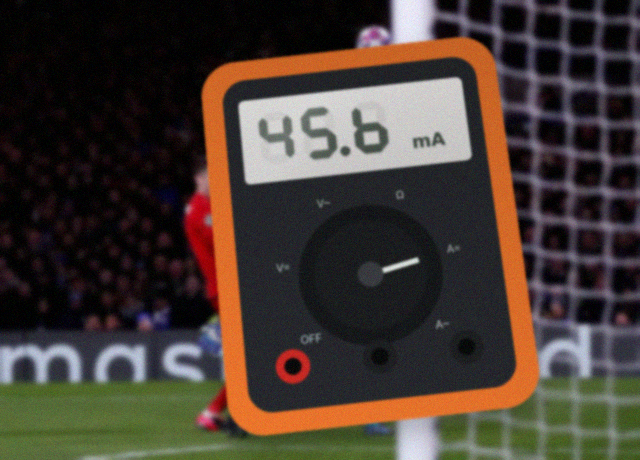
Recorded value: value=45.6 unit=mA
